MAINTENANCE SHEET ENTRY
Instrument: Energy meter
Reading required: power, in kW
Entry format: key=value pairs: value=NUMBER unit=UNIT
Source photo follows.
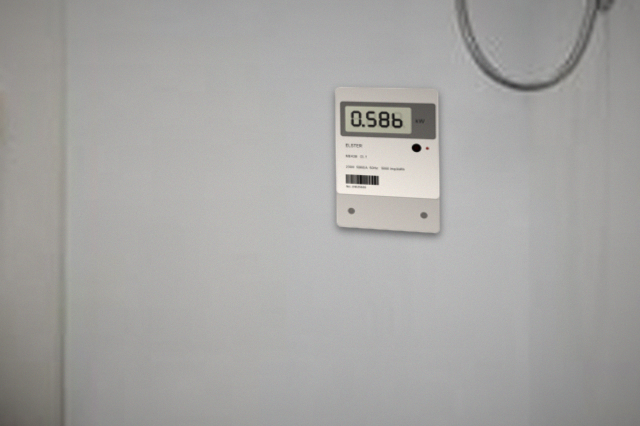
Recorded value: value=0.586 unit=kW
